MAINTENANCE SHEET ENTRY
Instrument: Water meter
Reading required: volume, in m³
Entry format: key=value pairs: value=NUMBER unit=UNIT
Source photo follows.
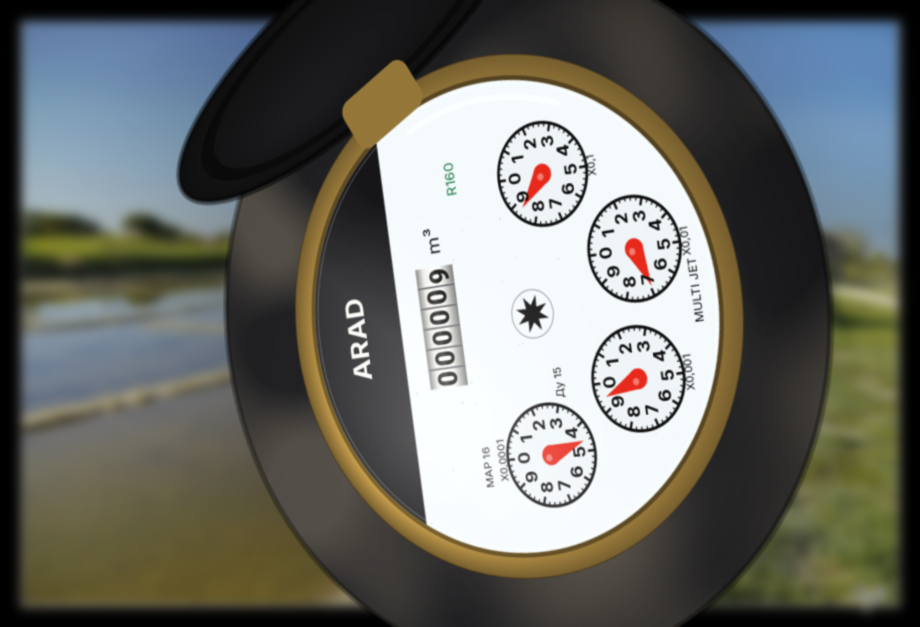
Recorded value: value=8.8694 unit=m³
